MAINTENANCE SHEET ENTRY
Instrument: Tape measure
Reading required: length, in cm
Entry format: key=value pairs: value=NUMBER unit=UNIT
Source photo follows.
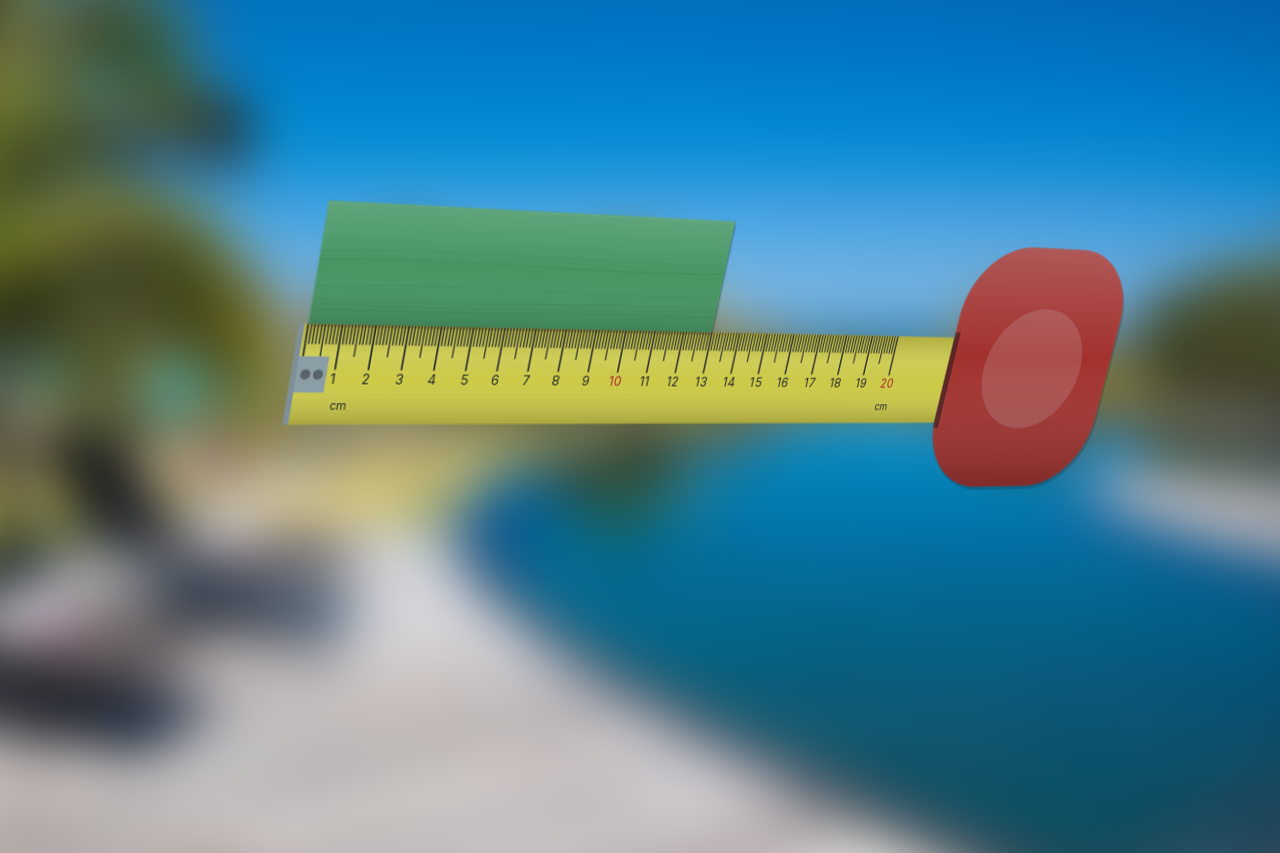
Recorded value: value=13 unit=cm
